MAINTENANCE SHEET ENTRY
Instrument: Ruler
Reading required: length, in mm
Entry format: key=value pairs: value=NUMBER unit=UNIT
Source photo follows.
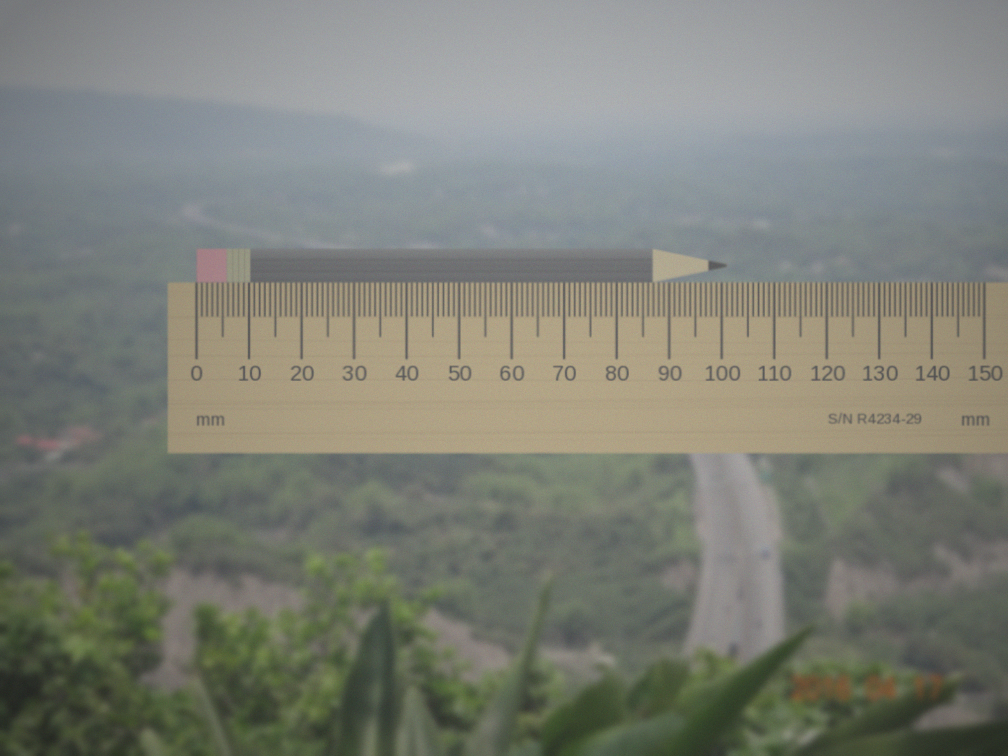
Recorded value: value=101 unit=mm
